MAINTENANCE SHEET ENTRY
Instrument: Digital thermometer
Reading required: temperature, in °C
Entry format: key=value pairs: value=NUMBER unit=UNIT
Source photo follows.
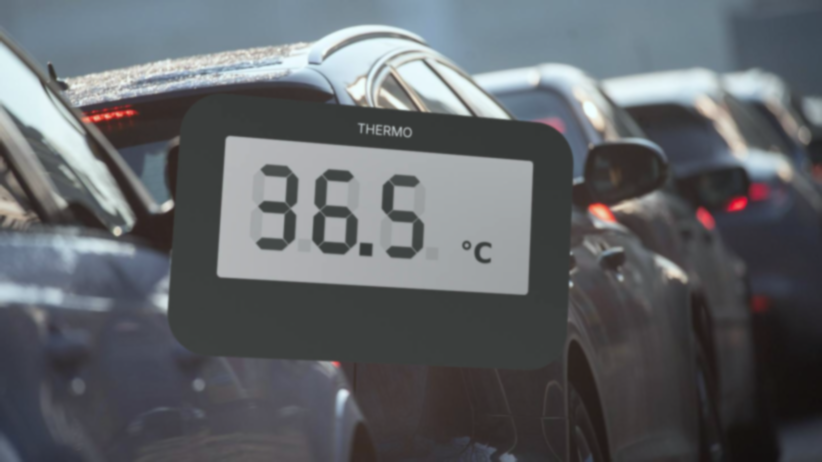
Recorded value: value=36.5 unit=°C
